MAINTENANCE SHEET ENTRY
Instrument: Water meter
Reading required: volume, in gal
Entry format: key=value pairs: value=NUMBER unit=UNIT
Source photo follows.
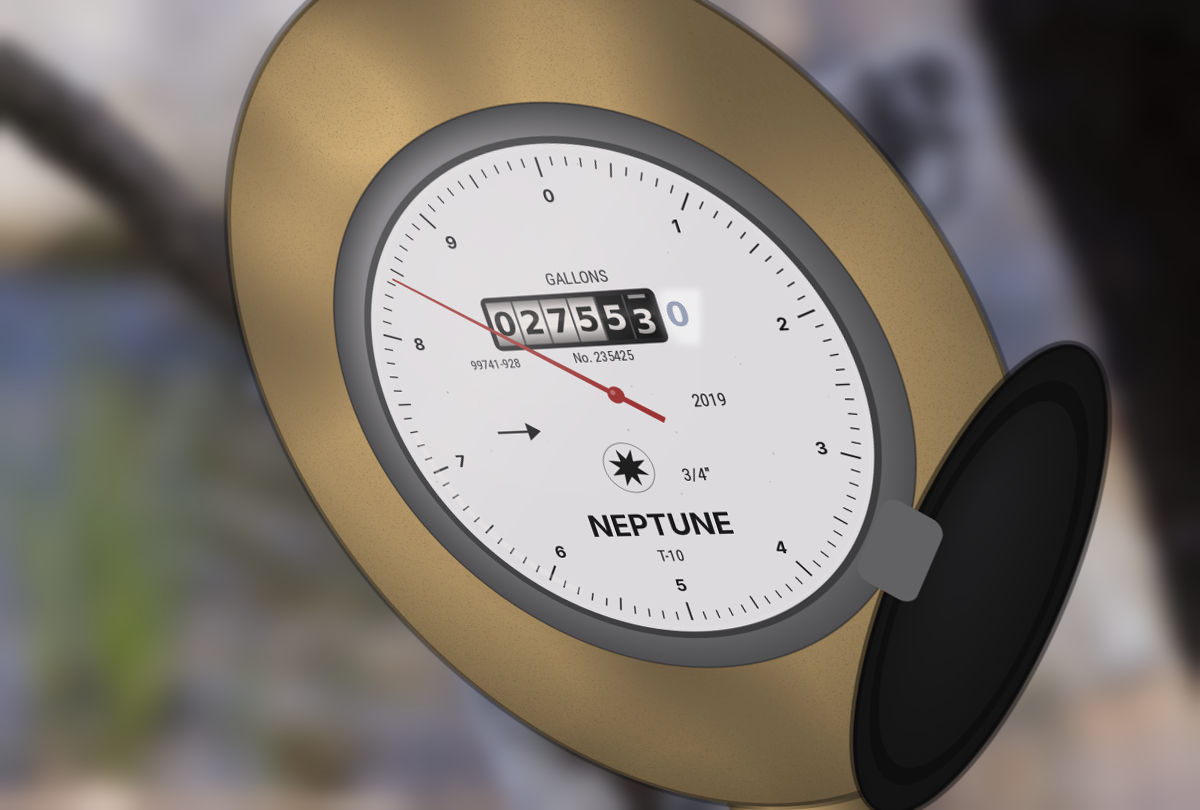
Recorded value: value=275528.4 unit=gal
